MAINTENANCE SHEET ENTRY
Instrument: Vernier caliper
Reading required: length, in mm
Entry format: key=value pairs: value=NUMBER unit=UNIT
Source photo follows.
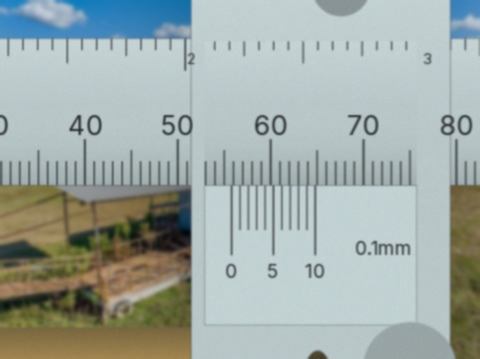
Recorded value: value=55.8 unit=mm
